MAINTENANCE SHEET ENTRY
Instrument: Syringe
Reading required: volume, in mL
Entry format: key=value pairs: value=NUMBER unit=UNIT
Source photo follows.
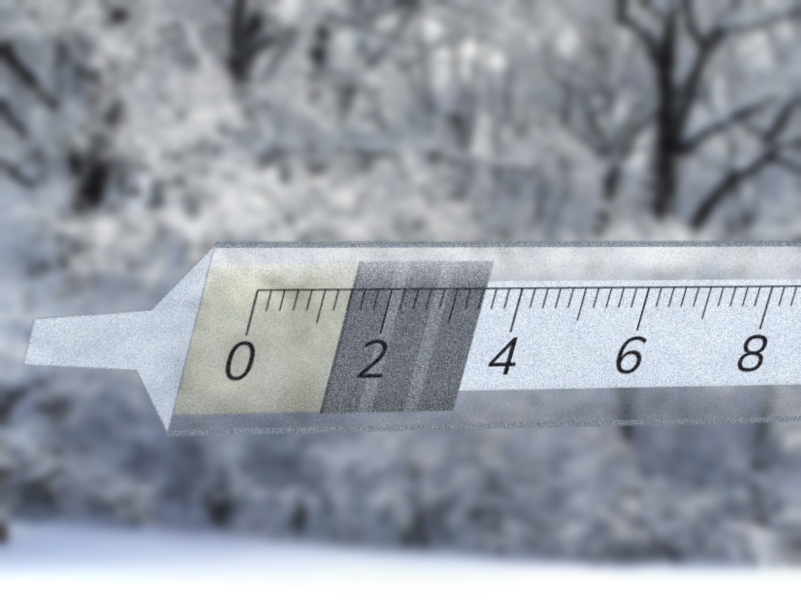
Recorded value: value=1.4 unit=mL
